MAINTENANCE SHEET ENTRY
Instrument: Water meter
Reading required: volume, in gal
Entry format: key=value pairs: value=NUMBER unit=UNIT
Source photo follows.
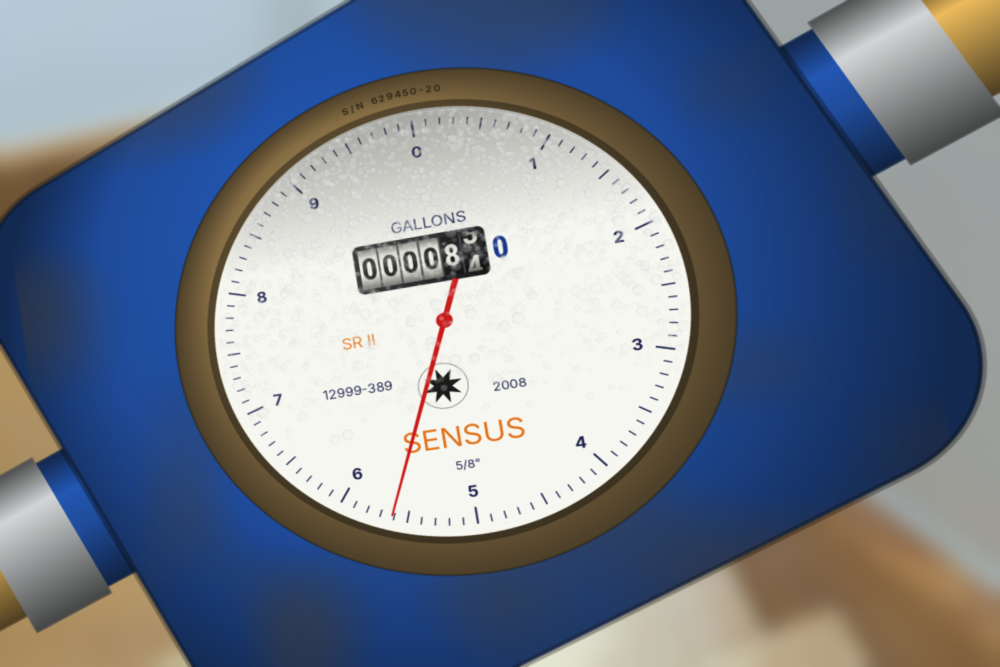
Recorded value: value=835.6 unit=gal
